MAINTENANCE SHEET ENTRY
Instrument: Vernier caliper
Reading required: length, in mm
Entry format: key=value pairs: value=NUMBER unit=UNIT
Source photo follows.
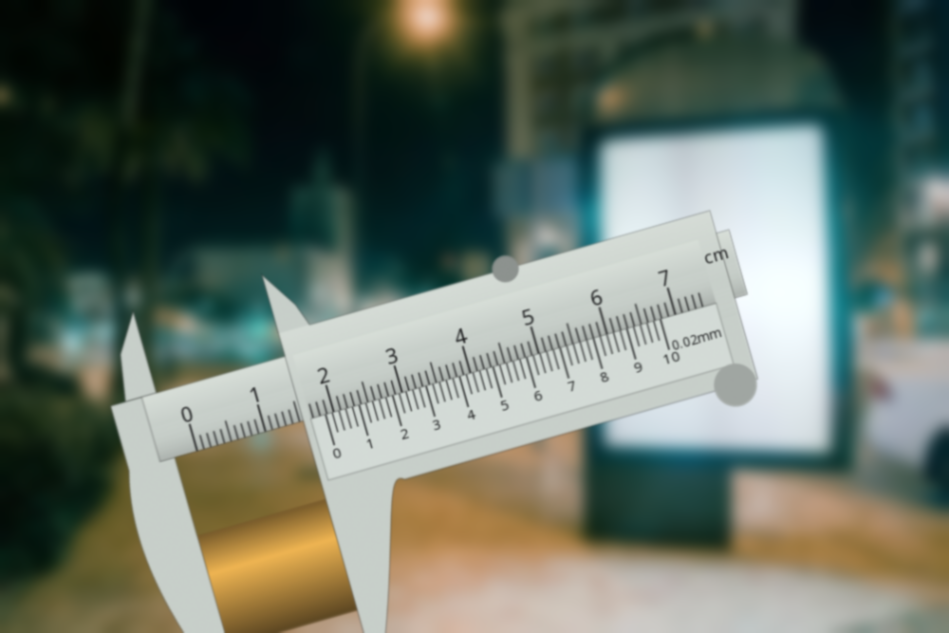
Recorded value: value=18.8 unit=mm
